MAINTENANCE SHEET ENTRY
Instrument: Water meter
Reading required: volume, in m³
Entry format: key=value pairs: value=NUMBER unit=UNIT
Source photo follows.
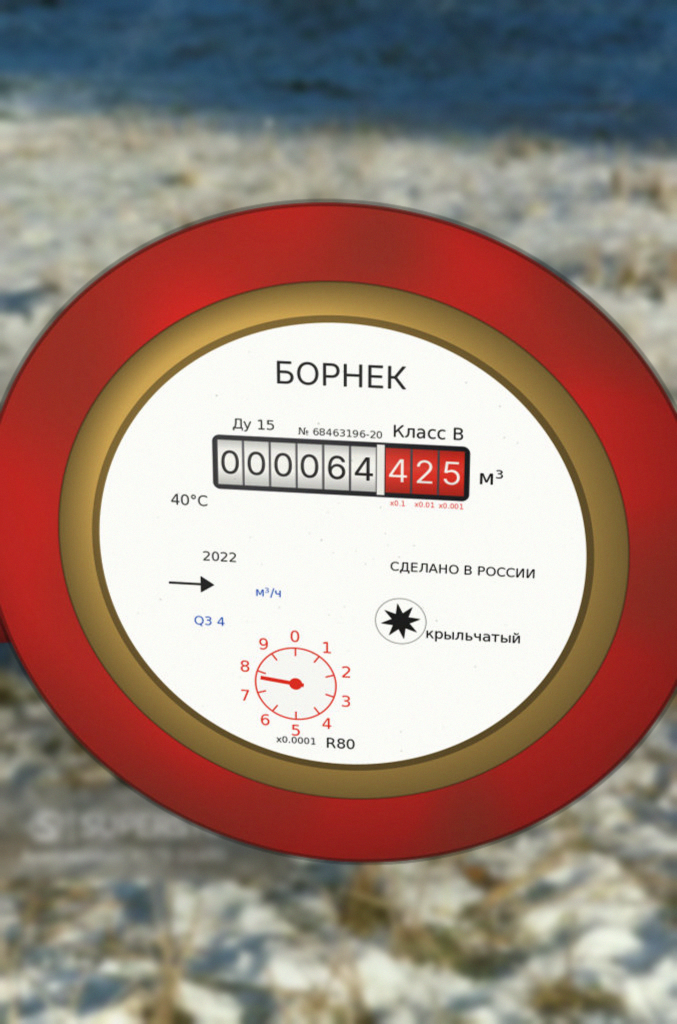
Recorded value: value=64.4257 unit=m³
